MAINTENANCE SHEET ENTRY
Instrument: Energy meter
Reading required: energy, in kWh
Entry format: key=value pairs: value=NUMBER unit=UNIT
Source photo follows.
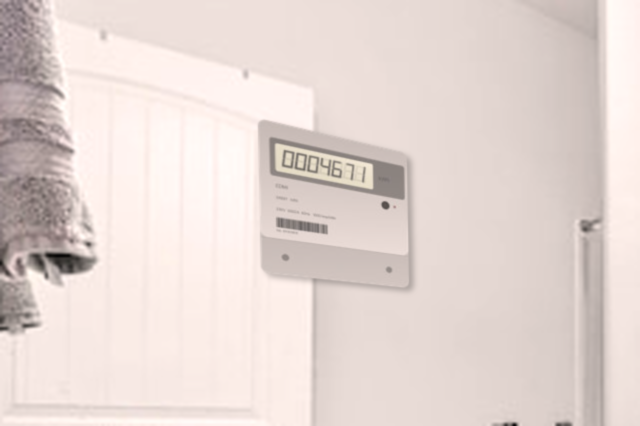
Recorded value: value=4671 unit=kWh
